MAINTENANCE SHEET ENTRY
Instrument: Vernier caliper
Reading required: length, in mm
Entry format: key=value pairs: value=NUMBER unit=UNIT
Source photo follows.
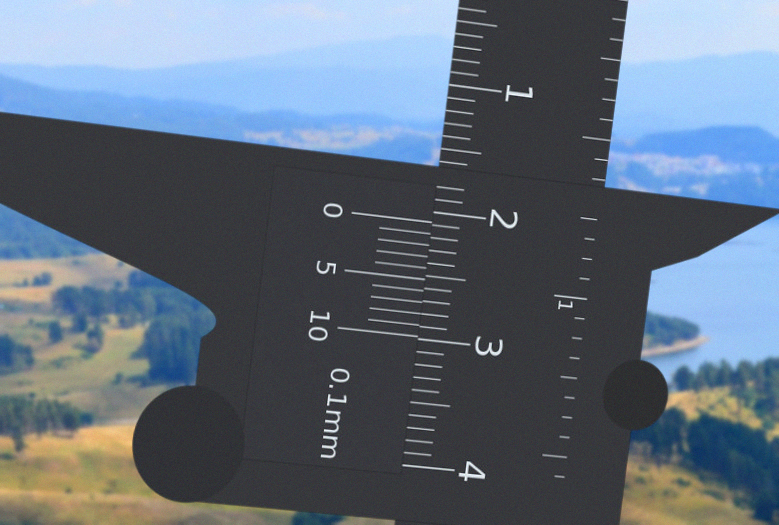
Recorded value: value=20.8 unit=mm
